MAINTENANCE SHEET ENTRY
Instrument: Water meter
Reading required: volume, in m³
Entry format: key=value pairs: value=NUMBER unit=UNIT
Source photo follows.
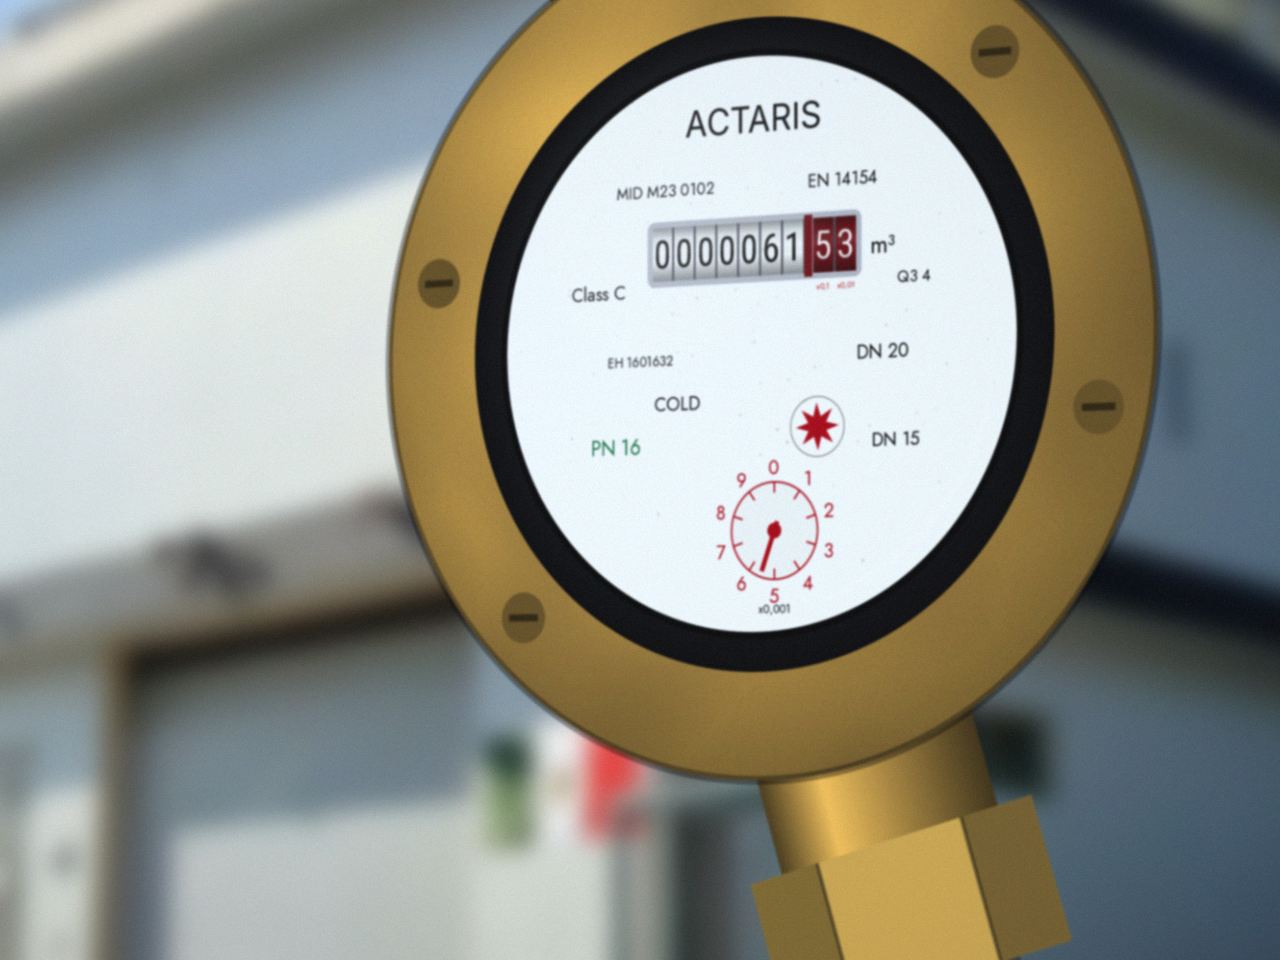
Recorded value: value=61.535 unit=m³
